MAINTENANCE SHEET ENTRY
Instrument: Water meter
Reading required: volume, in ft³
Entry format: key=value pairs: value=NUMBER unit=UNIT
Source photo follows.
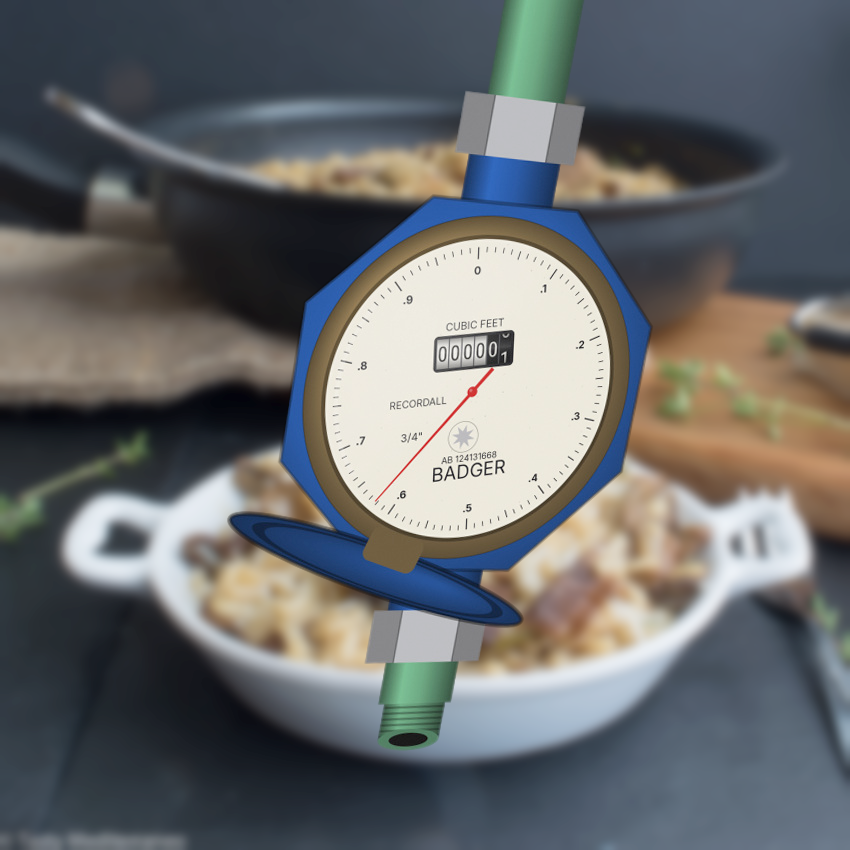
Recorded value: value=0.62 unit=ft³
